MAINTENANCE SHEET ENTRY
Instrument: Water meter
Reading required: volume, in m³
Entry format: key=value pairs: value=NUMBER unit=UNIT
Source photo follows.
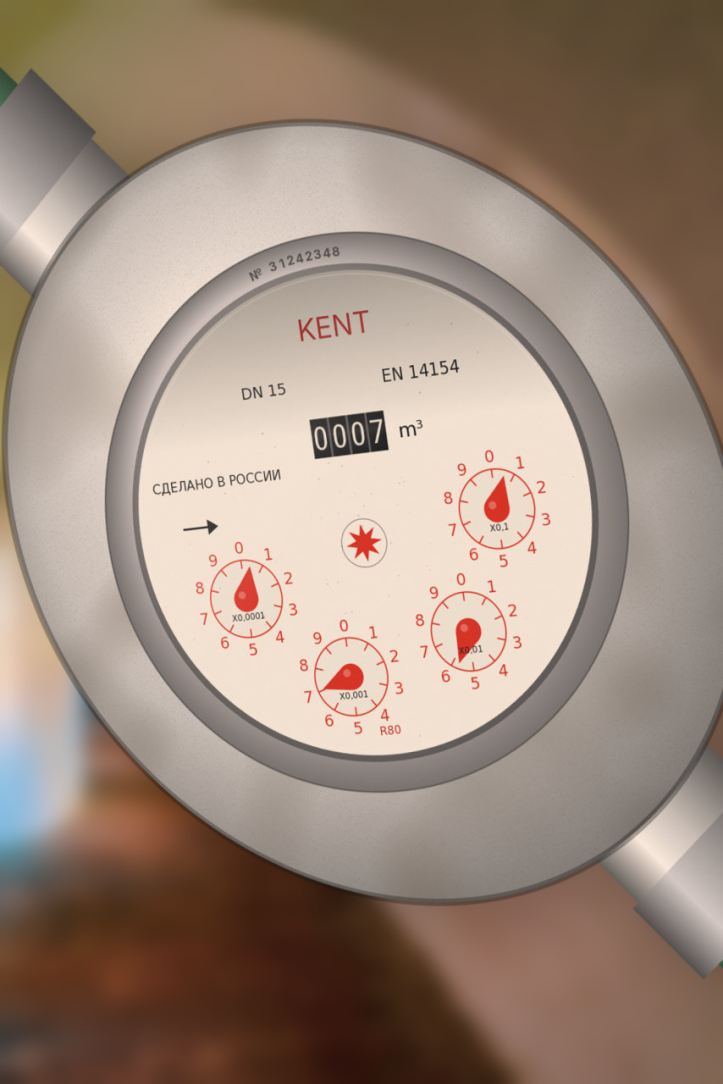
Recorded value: value=7.0570 unit=m³
